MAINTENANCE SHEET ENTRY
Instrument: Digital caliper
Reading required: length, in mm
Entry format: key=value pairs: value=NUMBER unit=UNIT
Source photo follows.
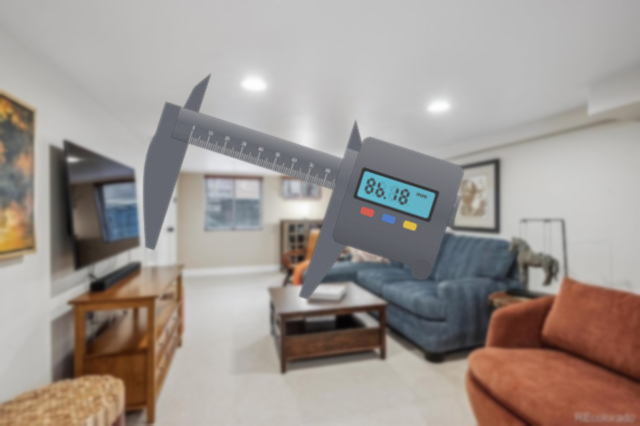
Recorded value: value=86.18 unit=mm
